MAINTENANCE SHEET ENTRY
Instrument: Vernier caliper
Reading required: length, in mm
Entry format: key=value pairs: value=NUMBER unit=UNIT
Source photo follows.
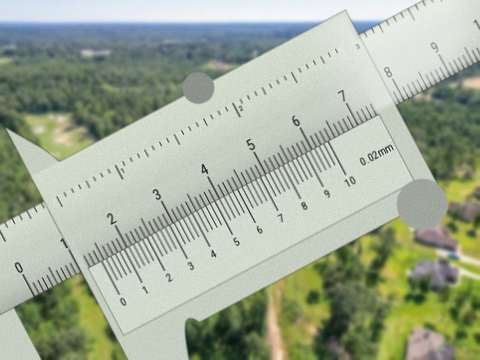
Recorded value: value=14.5 unit=mm
